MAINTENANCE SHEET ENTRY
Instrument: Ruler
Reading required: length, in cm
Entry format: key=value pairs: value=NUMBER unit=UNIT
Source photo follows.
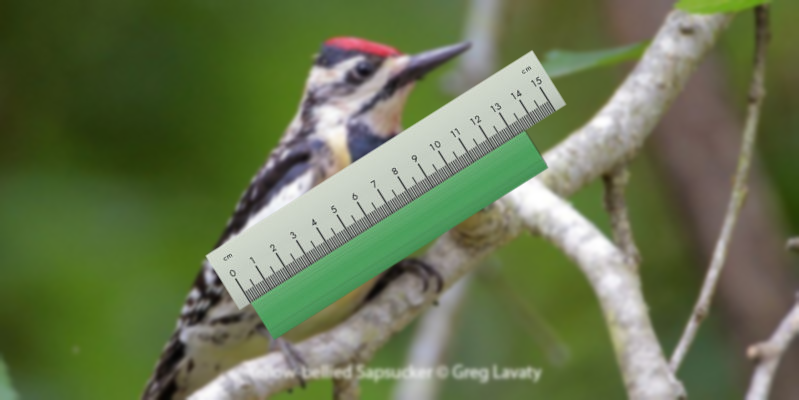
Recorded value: value=13.5 unit=cm
